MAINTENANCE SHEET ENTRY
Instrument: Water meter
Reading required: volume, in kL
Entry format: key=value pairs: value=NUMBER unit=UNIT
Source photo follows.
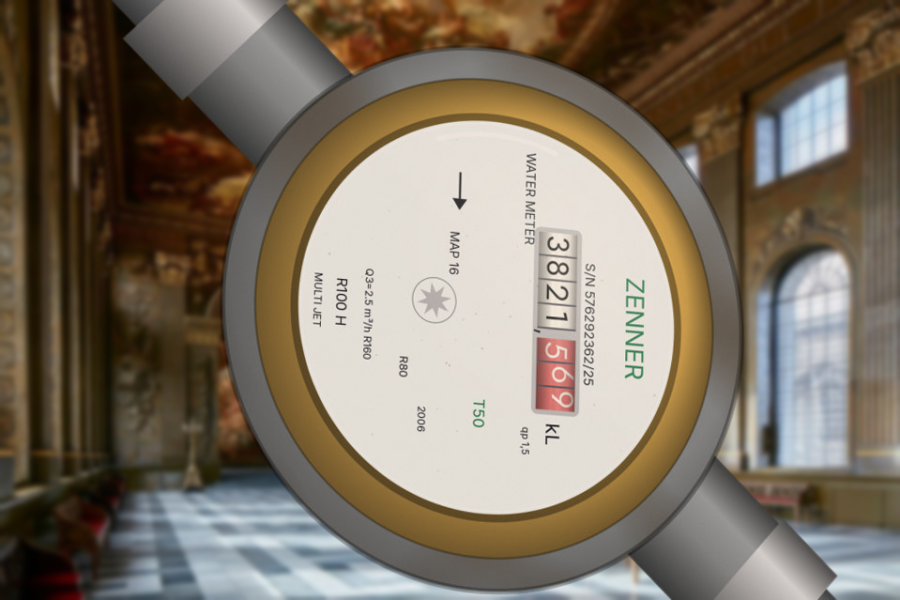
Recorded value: value=3821.569 unit=kL
